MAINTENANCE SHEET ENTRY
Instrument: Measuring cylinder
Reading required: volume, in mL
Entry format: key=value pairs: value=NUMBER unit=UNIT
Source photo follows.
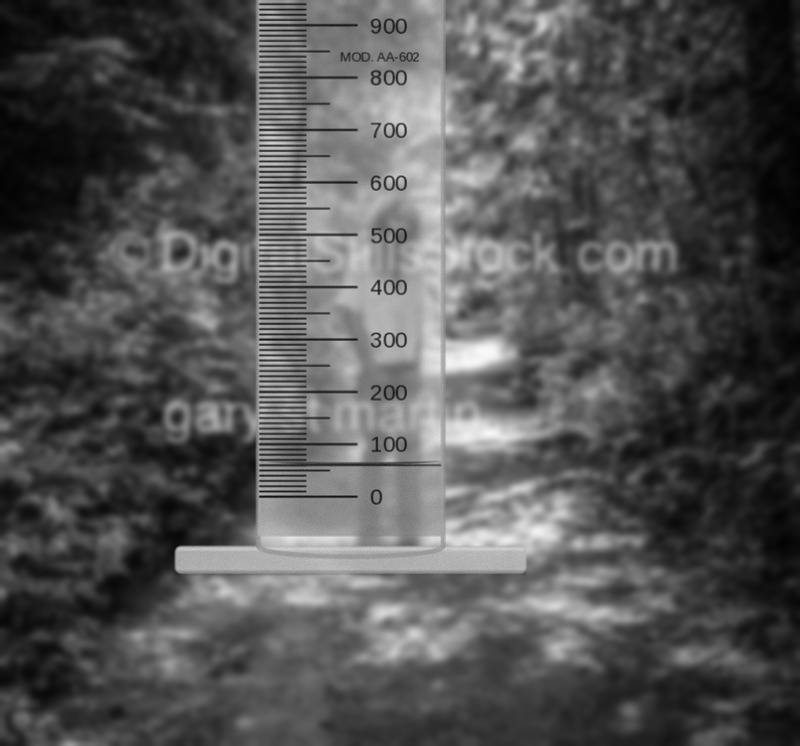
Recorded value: value=60 unit=mL
